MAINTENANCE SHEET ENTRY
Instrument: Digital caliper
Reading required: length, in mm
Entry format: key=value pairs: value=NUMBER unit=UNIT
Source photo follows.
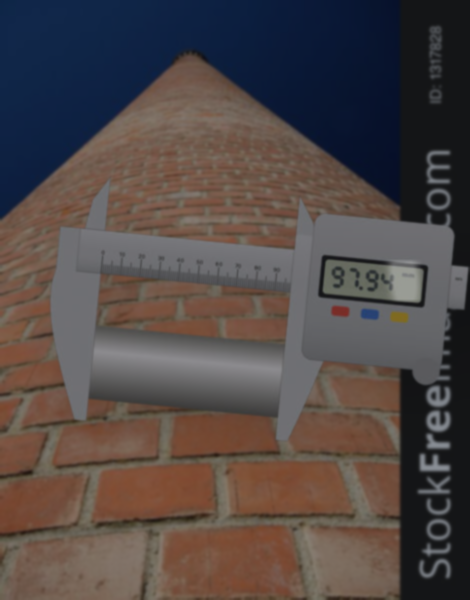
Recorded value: value=97.94 unit=mm
